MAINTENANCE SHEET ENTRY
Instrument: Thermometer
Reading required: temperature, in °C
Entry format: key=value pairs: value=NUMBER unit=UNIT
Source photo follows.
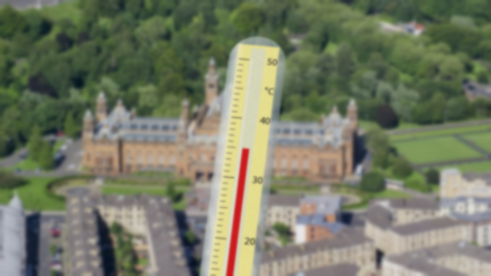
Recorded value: value=35 unit=°C
